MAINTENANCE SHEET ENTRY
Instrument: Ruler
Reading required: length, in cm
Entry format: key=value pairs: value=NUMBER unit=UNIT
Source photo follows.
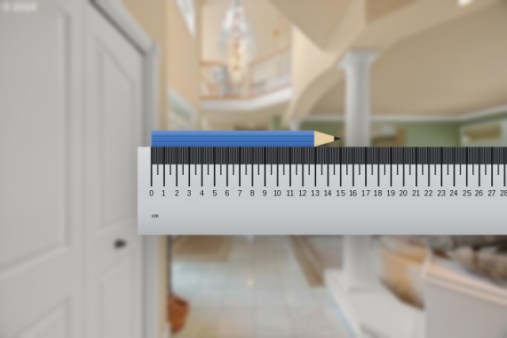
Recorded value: value=15 unit=cm
